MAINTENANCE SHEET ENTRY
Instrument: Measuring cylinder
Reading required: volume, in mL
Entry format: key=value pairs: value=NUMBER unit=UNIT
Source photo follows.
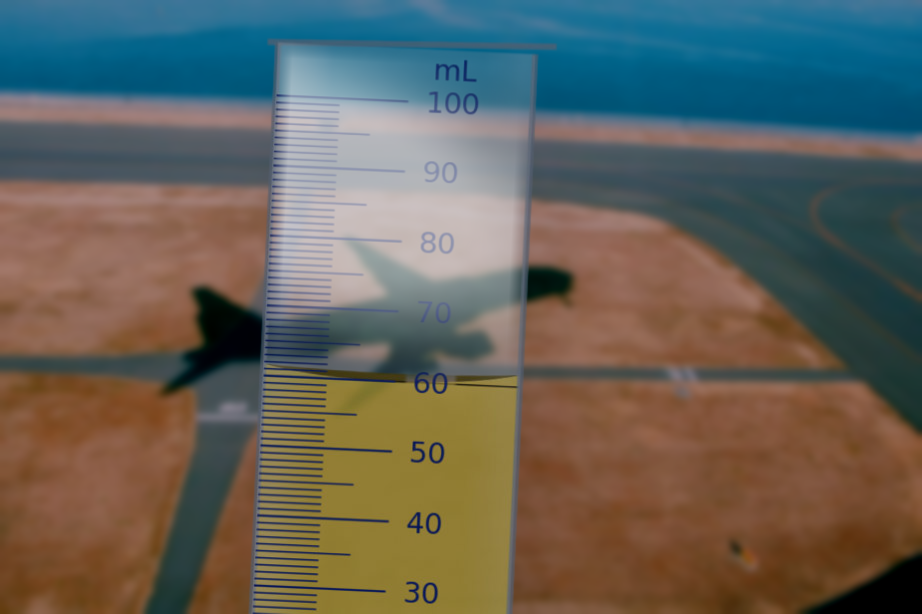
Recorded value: value=60 unit=mL
